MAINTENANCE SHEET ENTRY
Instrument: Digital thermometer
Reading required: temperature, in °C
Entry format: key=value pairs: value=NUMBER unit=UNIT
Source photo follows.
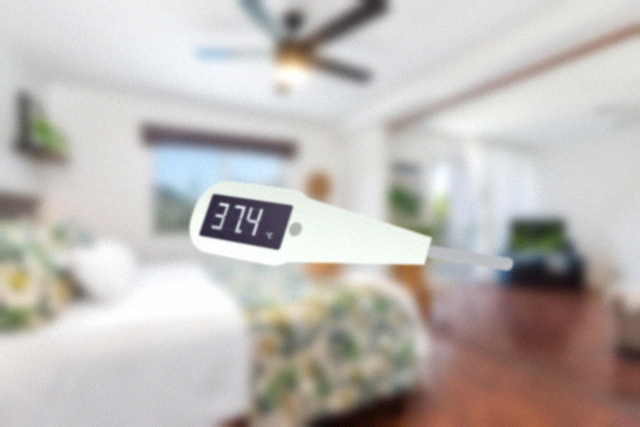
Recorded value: value=37.4 unit=°C
